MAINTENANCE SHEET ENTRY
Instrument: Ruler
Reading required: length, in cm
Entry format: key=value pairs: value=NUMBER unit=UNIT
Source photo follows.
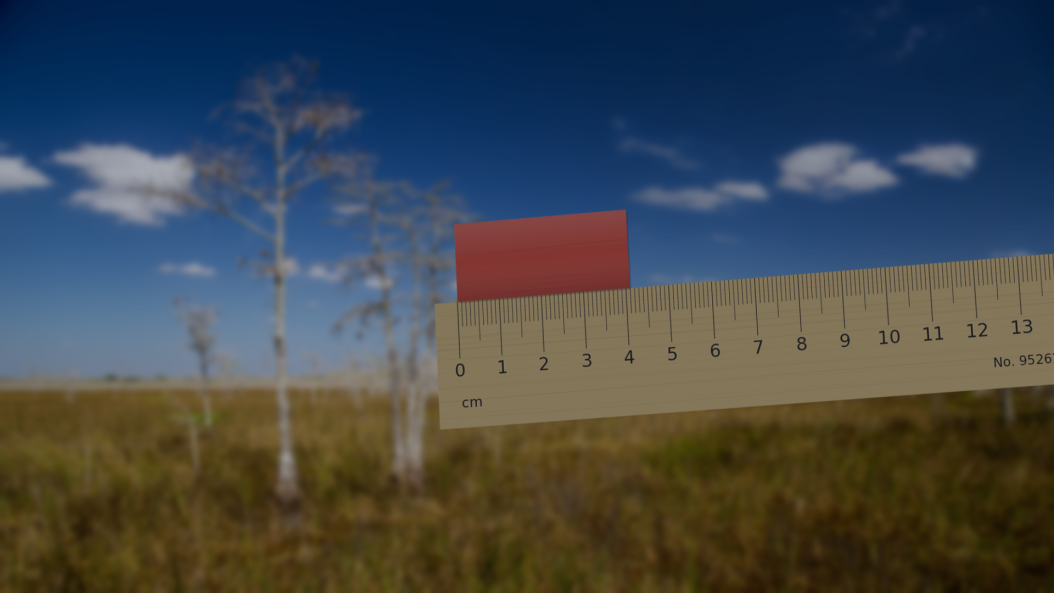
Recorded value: value=4.1 unit=cm
